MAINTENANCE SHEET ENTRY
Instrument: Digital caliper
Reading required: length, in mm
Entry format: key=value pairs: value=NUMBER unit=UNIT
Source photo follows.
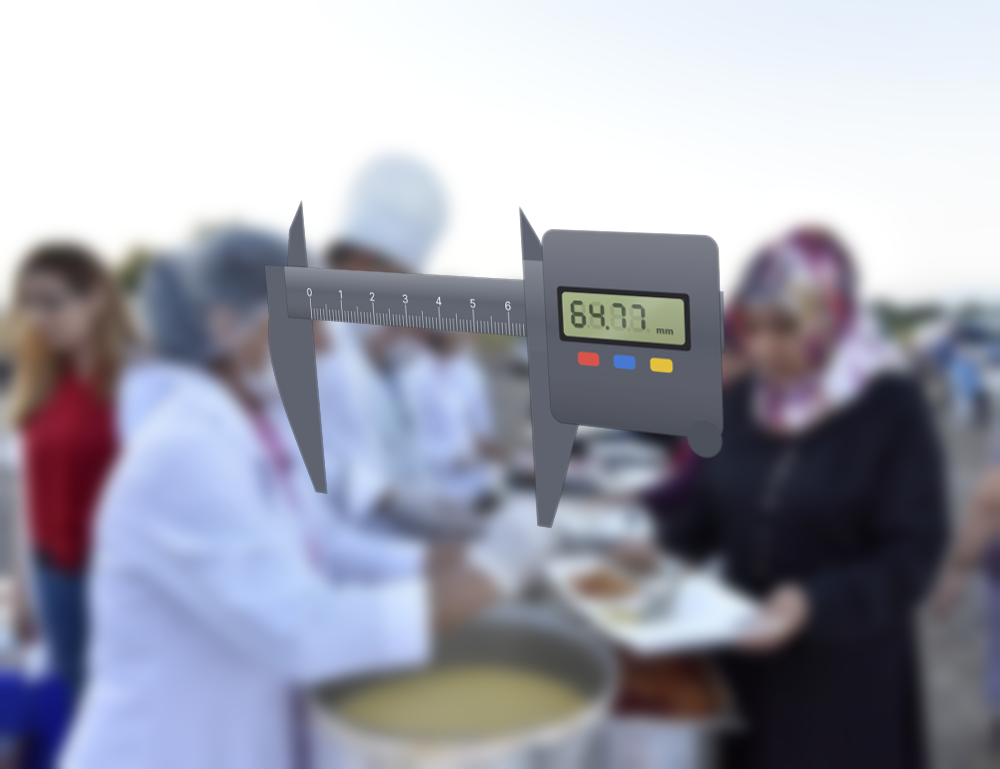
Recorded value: value=64.77 unit=mm
